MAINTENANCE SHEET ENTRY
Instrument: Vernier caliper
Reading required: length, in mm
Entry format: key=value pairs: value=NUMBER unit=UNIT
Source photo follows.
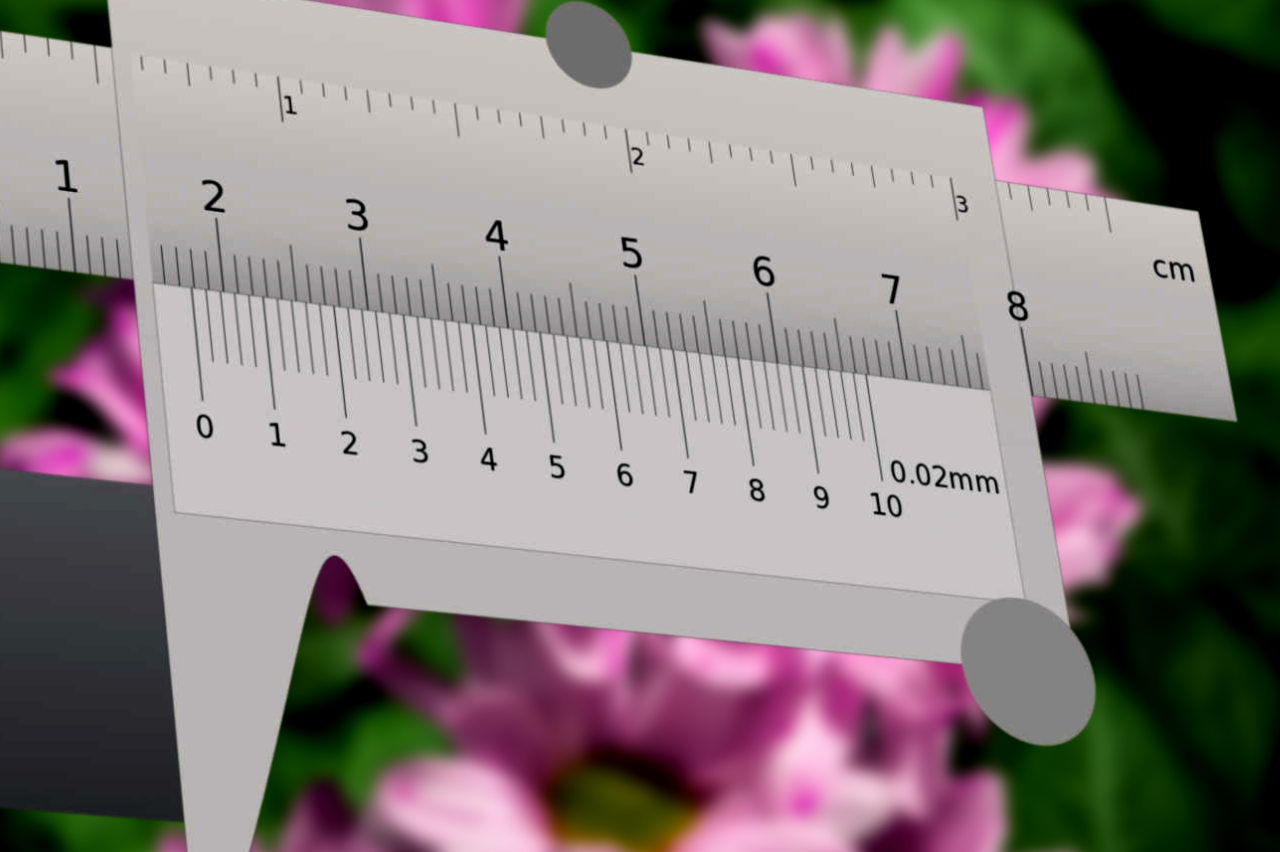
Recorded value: value=17.8 unit=mm
